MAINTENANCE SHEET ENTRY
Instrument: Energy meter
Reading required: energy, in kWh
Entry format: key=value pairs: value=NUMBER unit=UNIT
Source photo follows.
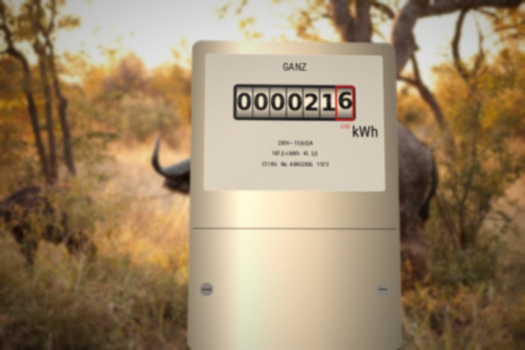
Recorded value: value=21.6 unit=kWh
